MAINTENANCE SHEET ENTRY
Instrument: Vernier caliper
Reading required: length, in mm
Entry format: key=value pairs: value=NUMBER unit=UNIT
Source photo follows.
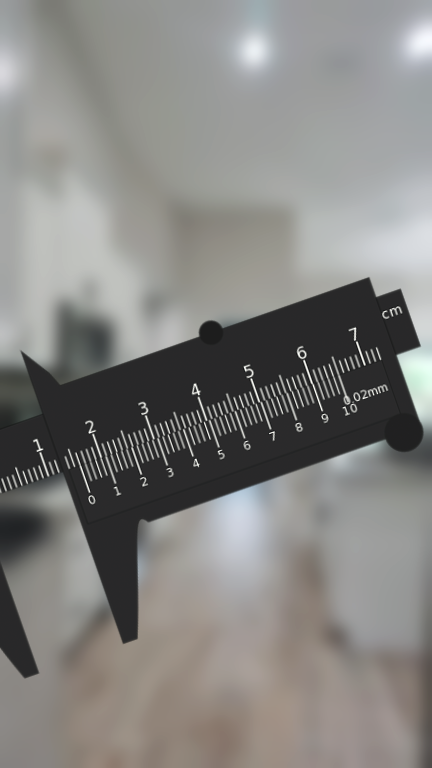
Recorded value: value=16.0 unit=mm
